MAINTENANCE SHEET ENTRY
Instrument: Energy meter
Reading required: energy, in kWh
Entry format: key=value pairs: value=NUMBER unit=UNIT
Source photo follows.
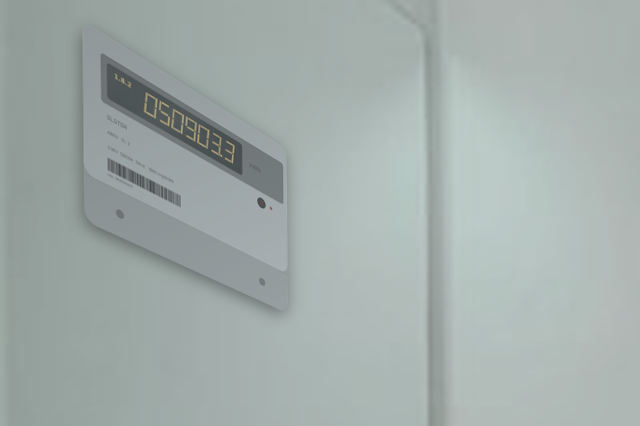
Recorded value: value=50903.3 unit=kWh
